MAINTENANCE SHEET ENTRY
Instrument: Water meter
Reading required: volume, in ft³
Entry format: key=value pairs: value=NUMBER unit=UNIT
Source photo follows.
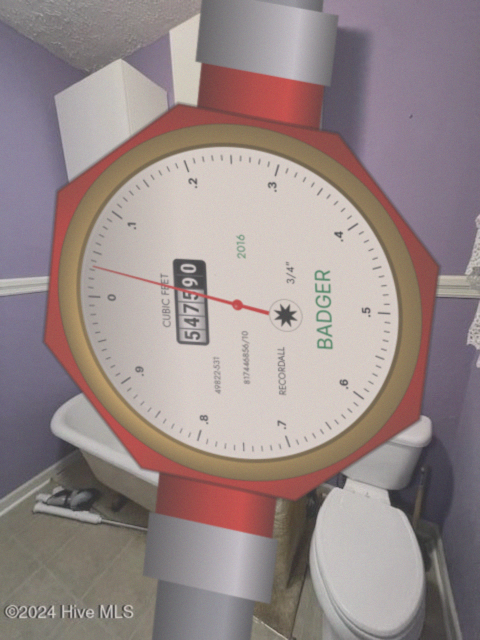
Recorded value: value=547590.03 unit=ft³
